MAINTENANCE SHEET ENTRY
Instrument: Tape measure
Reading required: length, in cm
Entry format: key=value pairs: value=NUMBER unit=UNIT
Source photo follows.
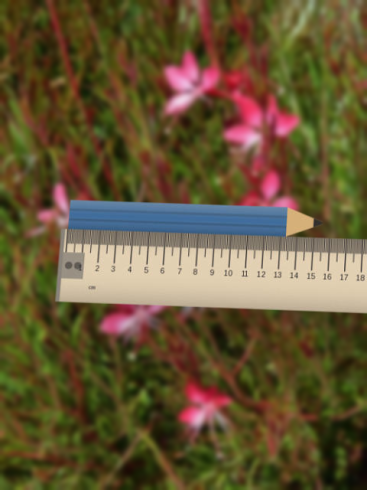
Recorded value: value=15.5 unit=cm
